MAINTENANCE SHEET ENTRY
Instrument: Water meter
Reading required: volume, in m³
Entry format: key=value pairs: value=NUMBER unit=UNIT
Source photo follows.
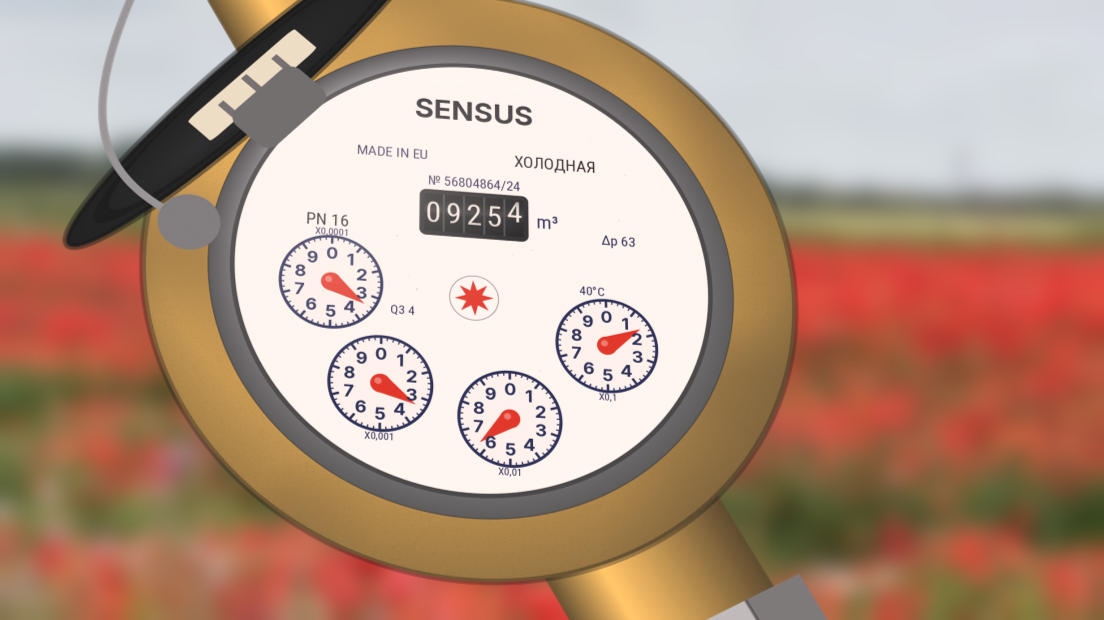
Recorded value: value=9254.1633 unit=m³
